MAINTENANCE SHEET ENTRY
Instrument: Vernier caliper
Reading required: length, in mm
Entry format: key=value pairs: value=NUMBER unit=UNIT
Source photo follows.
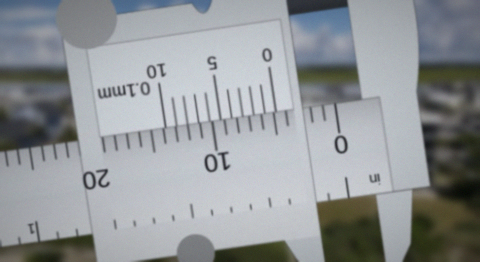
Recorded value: value=4.8 unit=mm
